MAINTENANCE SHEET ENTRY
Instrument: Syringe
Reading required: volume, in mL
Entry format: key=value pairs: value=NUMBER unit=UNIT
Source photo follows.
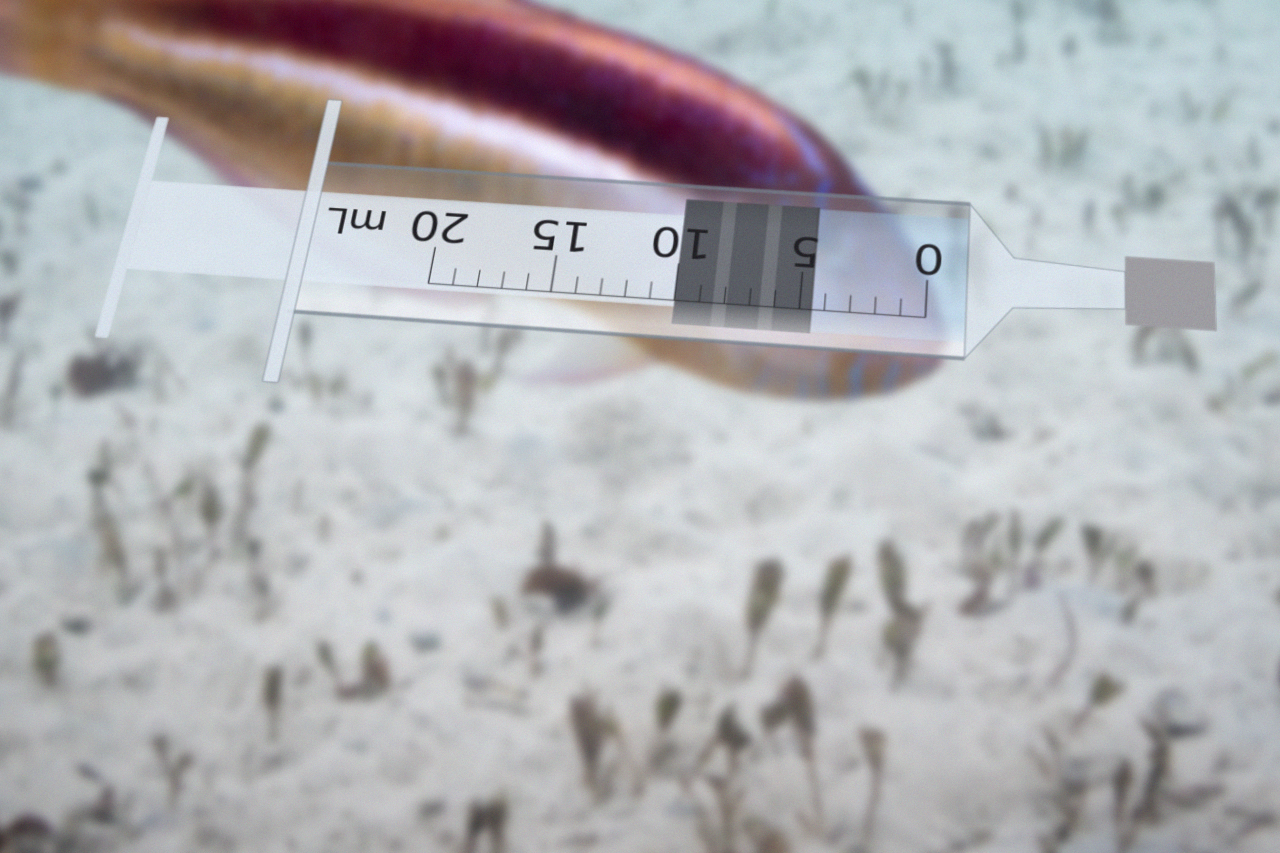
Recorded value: value=4.5 unit=mL
